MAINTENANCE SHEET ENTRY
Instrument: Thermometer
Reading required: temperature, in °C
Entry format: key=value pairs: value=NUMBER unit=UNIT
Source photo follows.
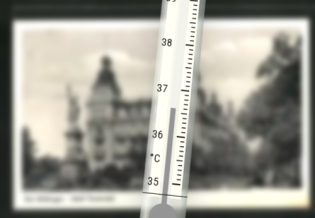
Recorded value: value=36.6 unit=°C
